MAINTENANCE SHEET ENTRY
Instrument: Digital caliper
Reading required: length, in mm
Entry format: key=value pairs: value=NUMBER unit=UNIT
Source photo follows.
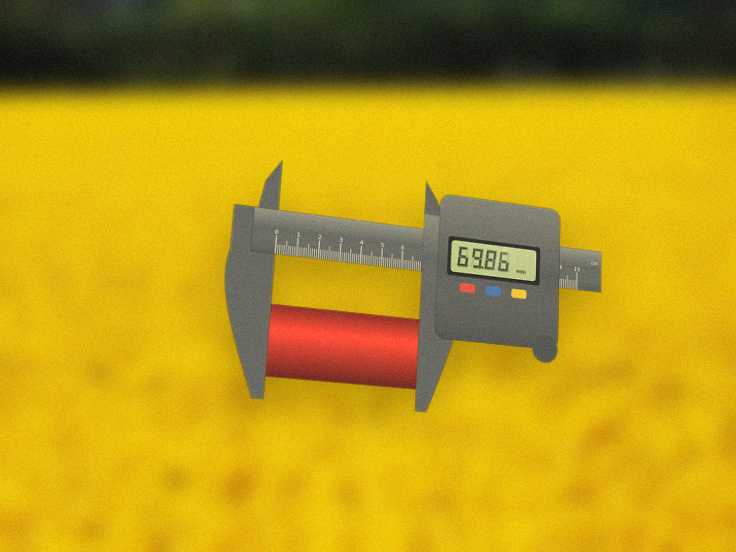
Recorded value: value=69.86 unit=mm
